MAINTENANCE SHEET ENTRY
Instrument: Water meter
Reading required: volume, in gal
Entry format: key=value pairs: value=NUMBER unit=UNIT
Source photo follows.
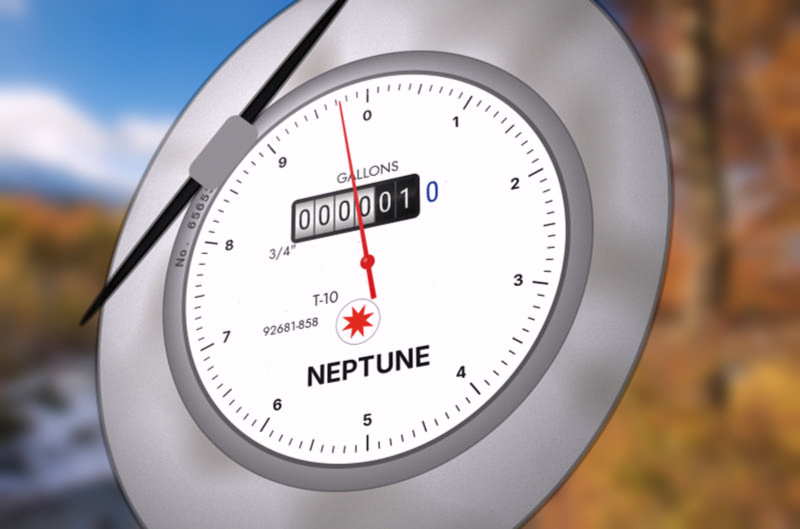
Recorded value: value=9.7 unit=gal
